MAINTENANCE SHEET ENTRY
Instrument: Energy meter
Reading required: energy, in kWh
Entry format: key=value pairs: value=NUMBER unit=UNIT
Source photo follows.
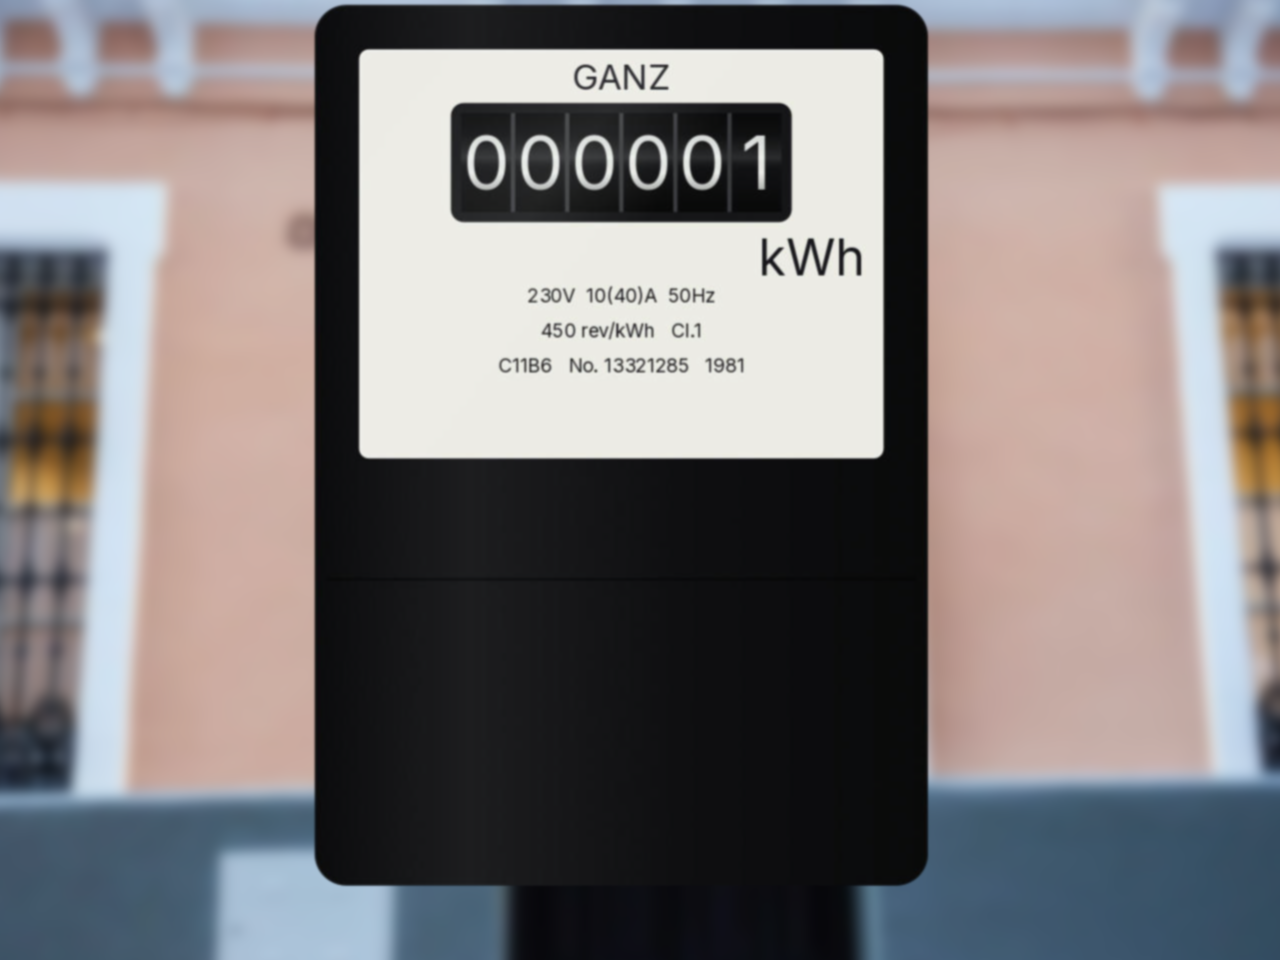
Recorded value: value=1 unit=kWh
